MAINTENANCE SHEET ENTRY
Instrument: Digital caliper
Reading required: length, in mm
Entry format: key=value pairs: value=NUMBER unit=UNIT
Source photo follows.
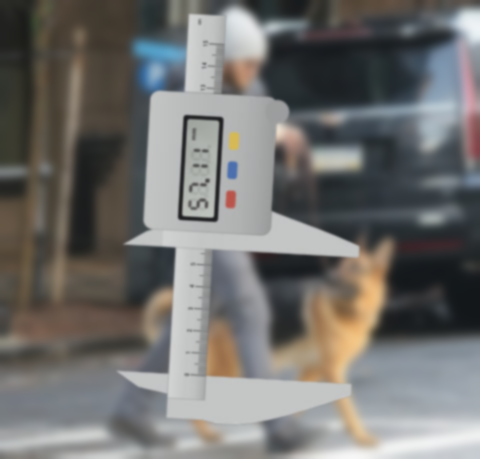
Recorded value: value=57.11 unit=mm
